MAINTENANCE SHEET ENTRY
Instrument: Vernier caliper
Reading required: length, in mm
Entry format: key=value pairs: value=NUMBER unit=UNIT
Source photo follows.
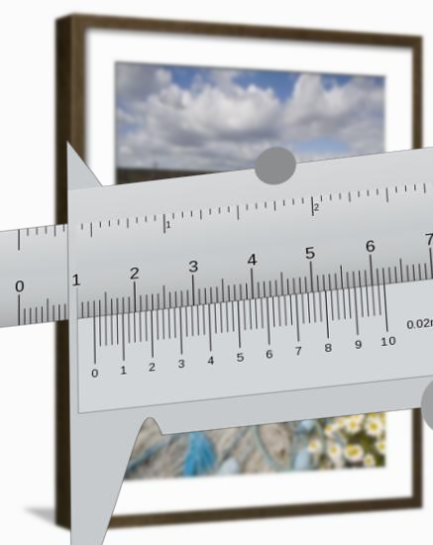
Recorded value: value=13.0 unit=mm
